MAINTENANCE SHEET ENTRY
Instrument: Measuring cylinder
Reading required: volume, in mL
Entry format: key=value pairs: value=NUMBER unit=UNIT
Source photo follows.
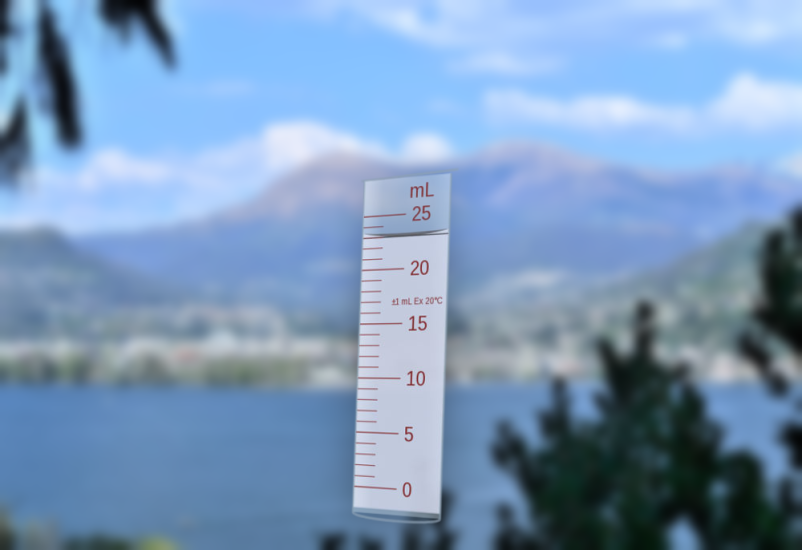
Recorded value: value=23 unit=mL
